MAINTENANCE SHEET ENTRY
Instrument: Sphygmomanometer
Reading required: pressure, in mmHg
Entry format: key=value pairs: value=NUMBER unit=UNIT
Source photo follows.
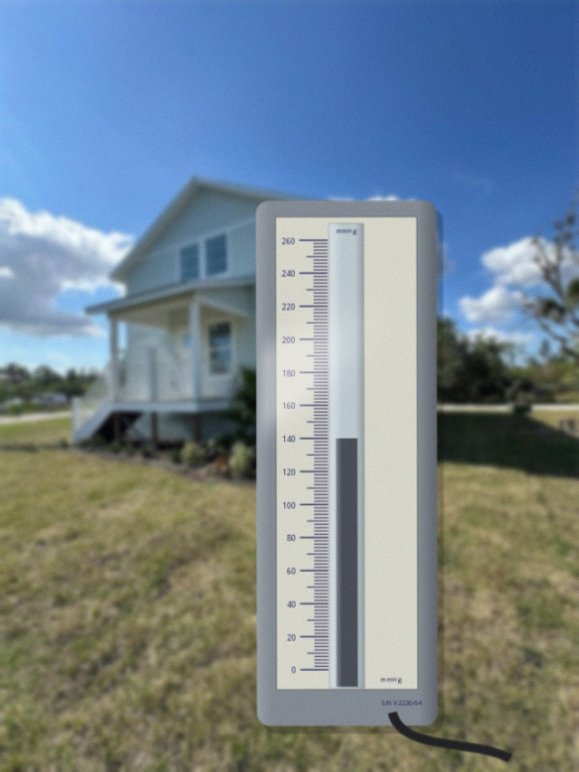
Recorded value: value=140 unit=mmHg
